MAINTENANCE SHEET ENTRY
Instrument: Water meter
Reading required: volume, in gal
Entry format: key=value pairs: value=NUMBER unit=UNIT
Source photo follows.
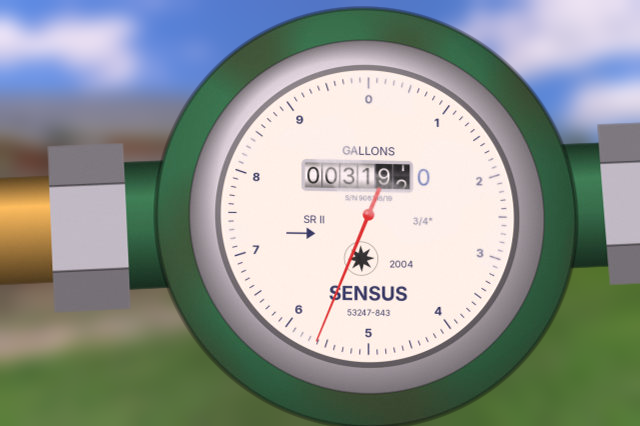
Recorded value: value=31915.6 unit=gal
